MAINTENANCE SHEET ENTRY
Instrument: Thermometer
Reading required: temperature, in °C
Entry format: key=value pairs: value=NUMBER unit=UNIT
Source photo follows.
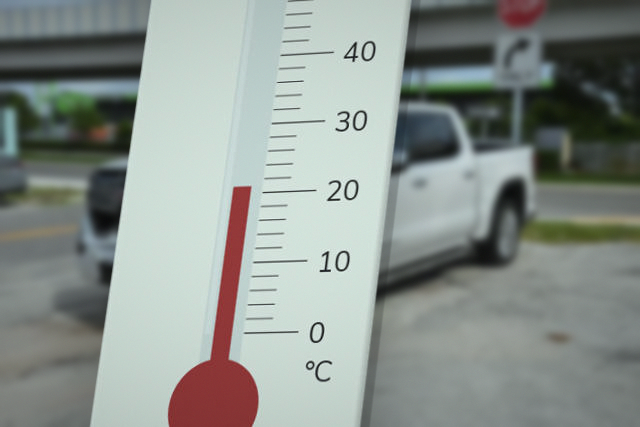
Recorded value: value=21 unit=°C
